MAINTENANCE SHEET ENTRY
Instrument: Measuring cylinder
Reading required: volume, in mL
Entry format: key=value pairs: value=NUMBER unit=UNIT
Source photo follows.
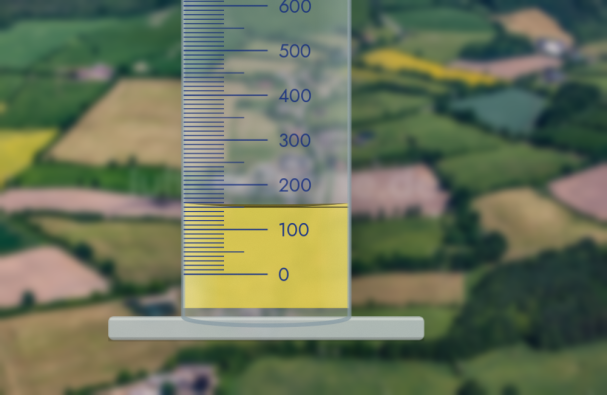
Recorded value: value=150 unit=mL
